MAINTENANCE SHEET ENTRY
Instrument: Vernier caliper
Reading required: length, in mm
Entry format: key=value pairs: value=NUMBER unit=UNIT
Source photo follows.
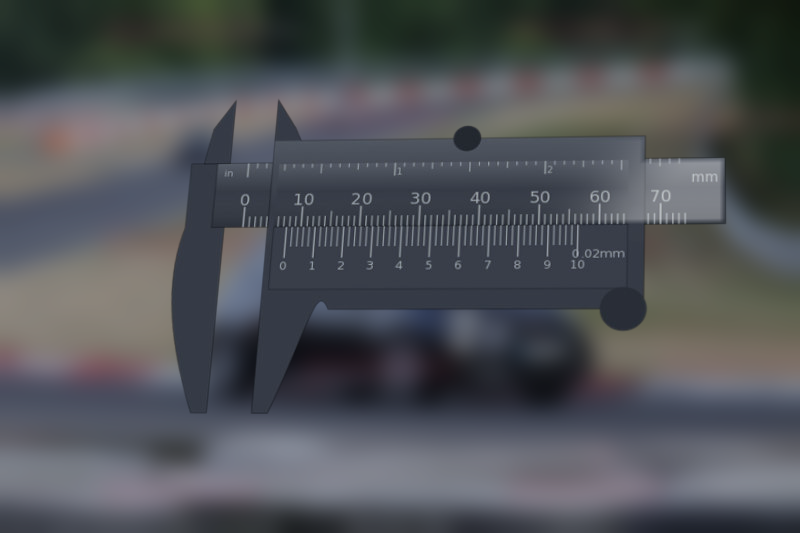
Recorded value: value=7.5 unit=mm
